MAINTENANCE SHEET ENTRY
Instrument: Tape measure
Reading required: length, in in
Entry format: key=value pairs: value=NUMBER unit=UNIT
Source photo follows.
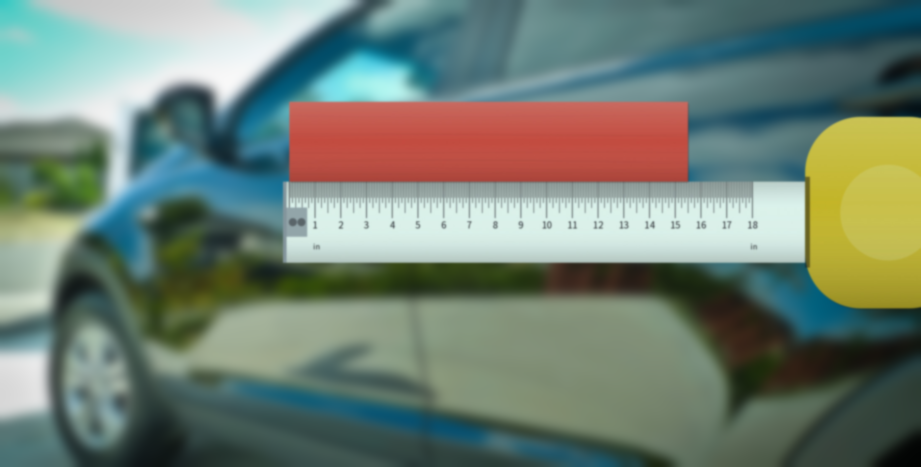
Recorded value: value=15.5 unit=in
